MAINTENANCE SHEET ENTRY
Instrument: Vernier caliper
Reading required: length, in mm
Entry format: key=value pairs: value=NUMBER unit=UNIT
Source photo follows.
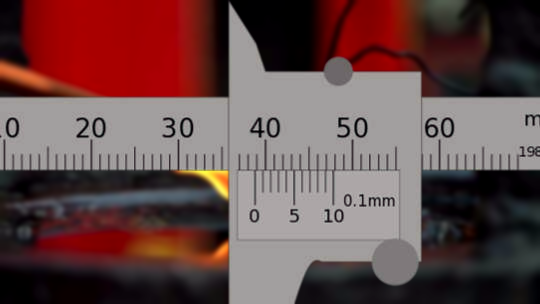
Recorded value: value=38.8 unit=mm
